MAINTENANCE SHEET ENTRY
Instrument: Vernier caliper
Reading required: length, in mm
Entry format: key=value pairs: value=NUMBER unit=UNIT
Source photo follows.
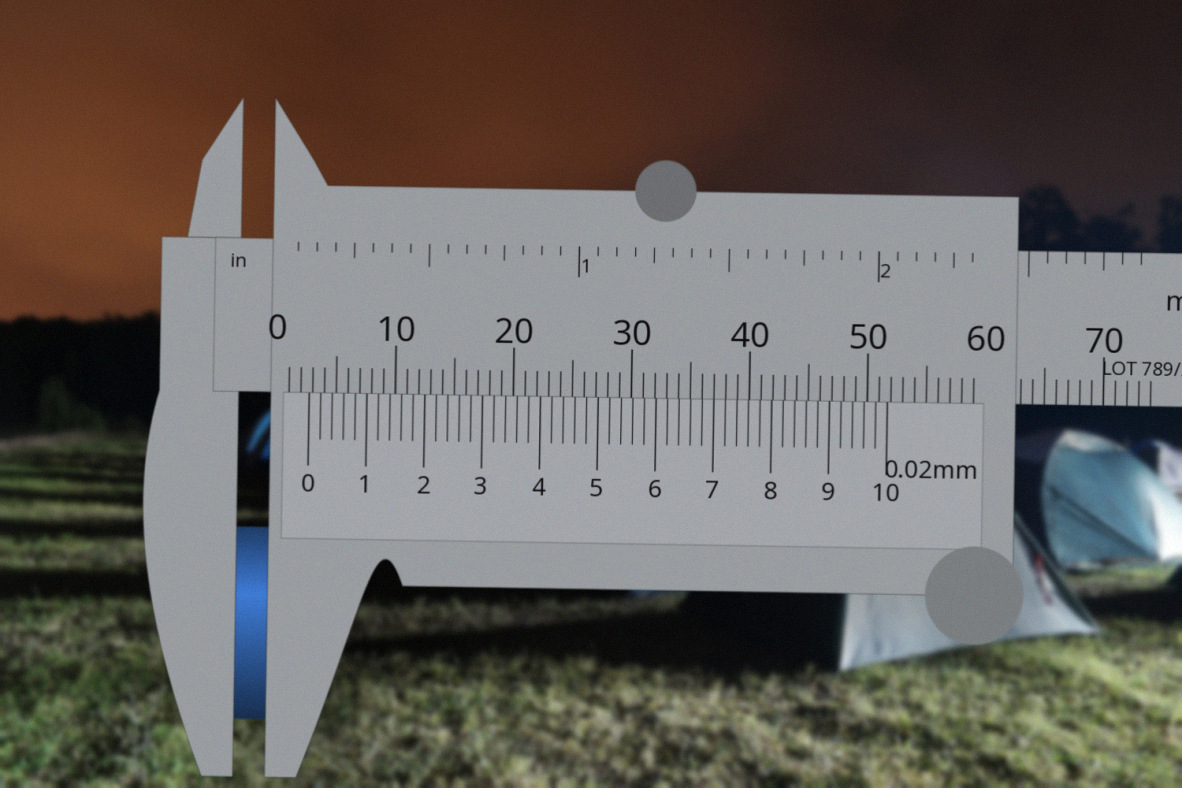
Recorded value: value=2.7 unit=mm
